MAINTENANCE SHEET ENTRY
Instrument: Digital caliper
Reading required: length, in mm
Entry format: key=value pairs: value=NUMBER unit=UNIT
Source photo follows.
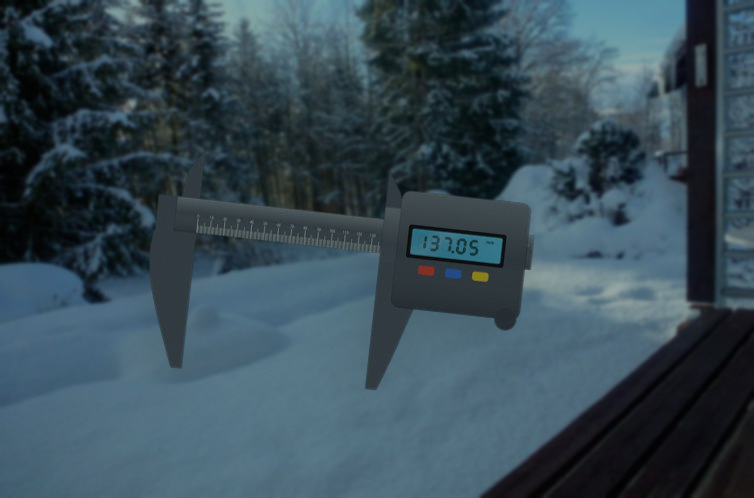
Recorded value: value=137.05 unit=mm
